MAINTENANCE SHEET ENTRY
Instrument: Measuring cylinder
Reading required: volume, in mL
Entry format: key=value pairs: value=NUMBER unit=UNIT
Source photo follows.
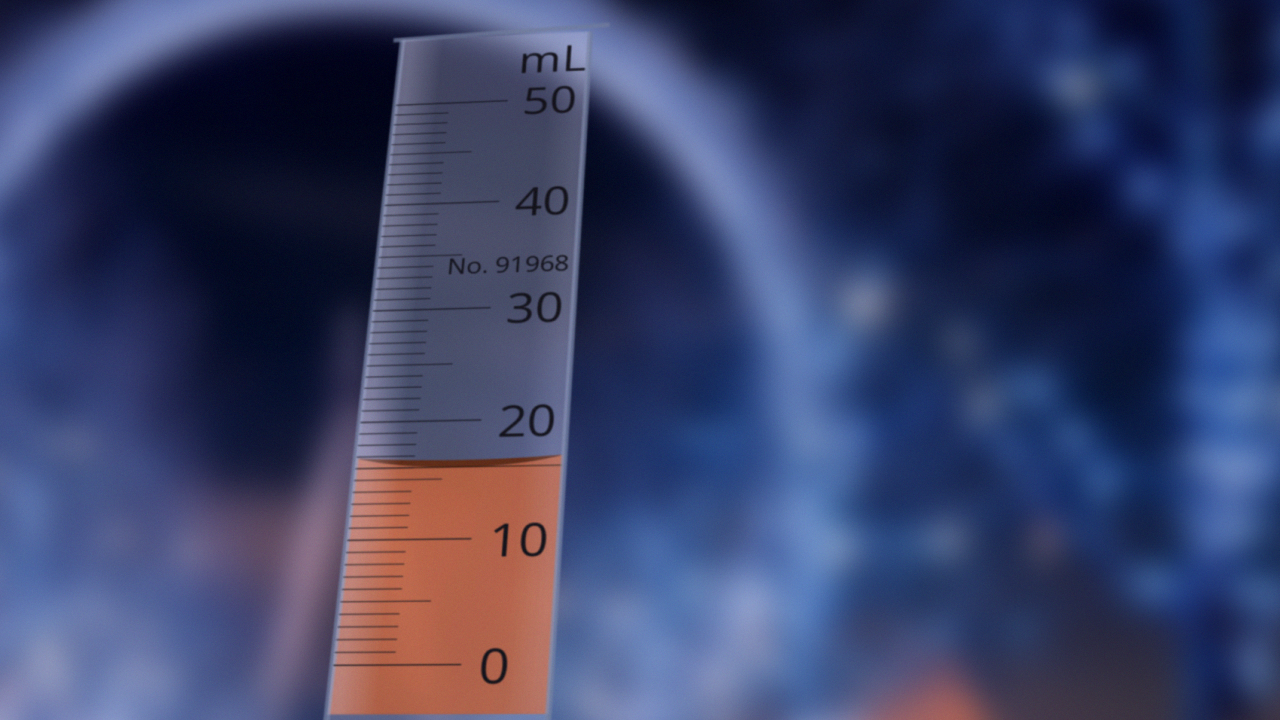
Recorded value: value=16 unit=mL
